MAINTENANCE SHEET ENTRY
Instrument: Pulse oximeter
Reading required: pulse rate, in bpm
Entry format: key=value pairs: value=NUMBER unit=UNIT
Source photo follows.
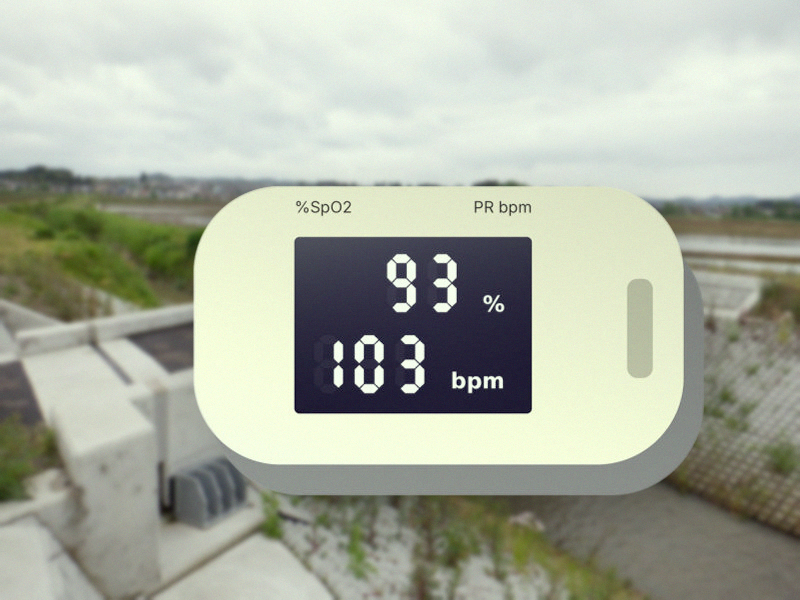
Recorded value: value=103 unit=bpm
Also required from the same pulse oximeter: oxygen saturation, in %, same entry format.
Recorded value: value=93 unit=%
